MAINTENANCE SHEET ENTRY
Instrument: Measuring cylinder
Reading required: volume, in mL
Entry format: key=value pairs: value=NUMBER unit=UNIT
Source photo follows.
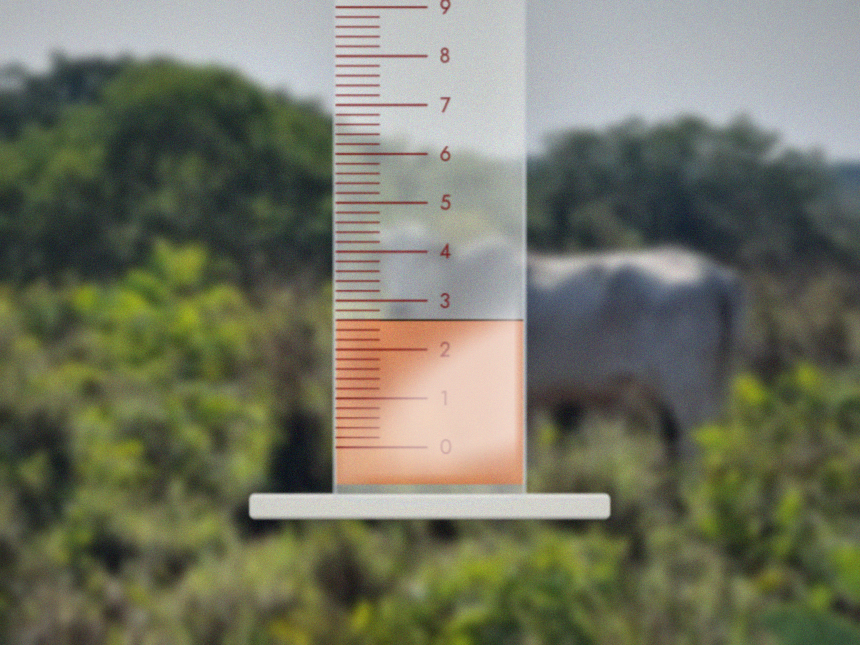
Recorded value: value=2.6 unit=mL
